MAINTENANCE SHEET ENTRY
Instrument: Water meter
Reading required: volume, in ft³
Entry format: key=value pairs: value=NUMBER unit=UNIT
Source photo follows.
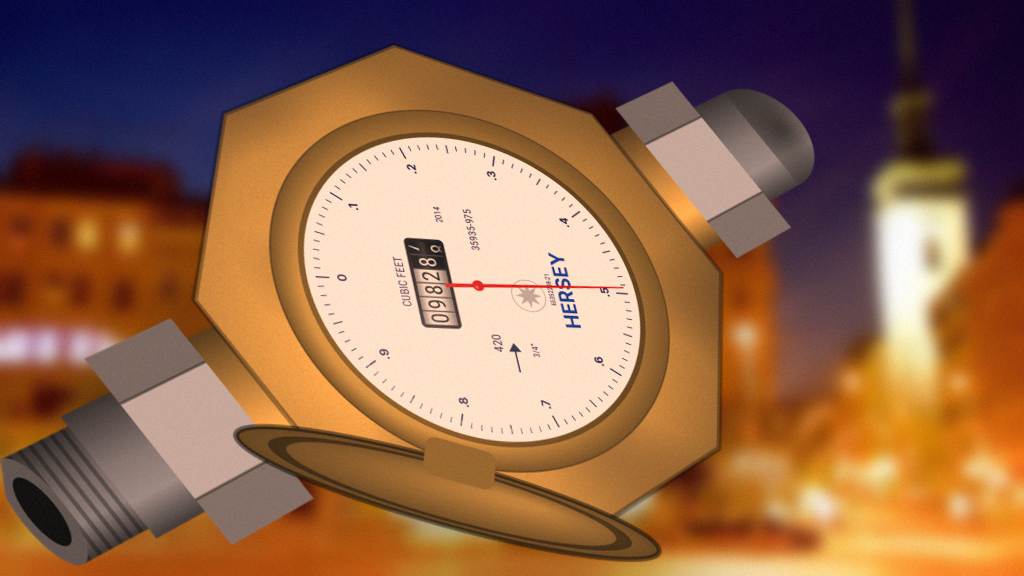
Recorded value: value=98287.49 unit=ft³
